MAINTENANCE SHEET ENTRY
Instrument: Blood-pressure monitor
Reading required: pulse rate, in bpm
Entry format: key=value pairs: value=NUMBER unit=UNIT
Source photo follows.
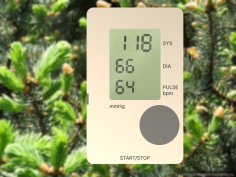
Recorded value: value=64 unit=bpm
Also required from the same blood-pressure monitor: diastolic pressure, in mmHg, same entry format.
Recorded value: value=66 unit=mmHg
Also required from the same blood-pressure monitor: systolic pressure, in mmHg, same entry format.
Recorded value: value=118 unit=mmHg
